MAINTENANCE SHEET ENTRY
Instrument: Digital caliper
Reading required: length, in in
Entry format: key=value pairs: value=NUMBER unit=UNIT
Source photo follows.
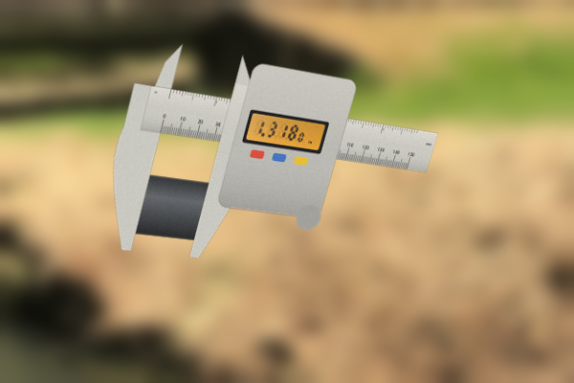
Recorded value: value=1.3180 unit=in
